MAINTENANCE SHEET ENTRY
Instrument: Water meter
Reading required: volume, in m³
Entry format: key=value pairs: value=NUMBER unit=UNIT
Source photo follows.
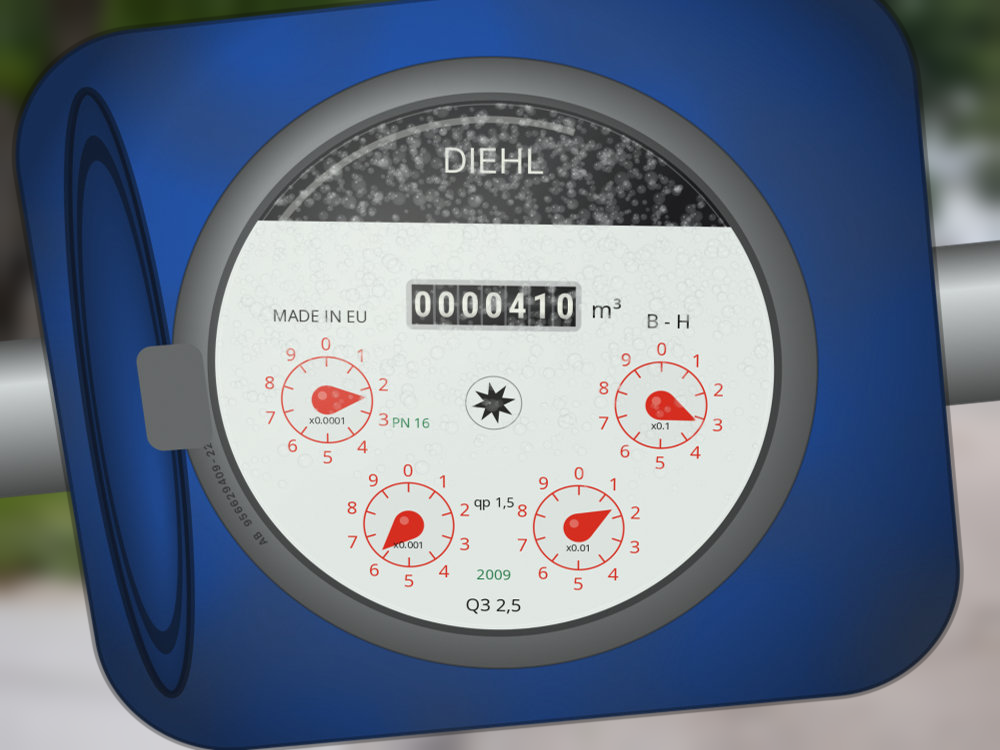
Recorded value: value=410.3162 unit=m³
